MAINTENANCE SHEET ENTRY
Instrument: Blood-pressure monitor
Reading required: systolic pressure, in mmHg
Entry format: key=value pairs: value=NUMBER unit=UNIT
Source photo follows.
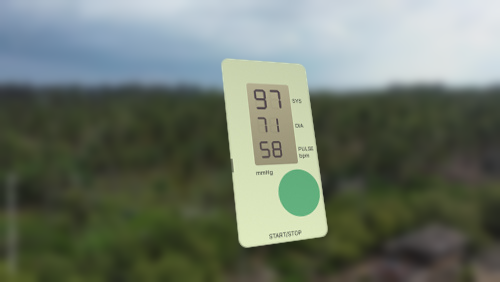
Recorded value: value=97 unit=mmHg
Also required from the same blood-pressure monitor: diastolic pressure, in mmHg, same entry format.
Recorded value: value=71 unit=mmHg
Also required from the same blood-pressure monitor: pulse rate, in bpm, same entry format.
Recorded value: value=58 unit=bpm
